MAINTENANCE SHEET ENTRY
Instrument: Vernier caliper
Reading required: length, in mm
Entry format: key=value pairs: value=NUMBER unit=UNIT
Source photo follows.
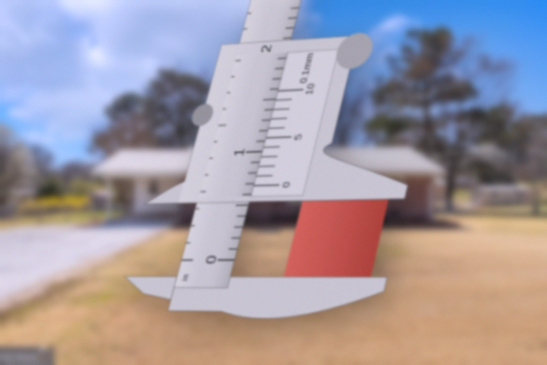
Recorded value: value=6.8 unit=mm
